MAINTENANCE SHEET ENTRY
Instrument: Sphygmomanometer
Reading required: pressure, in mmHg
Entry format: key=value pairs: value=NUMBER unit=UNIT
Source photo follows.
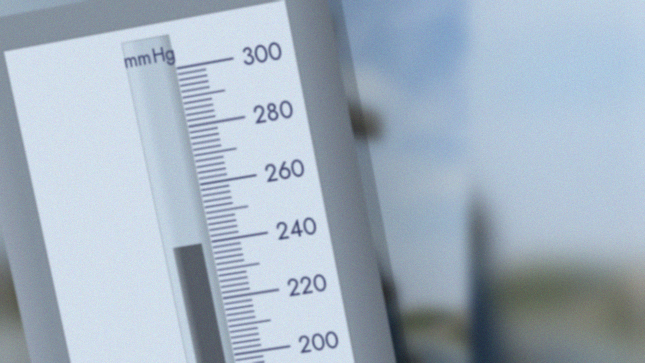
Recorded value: value=240 unit=mmHg
